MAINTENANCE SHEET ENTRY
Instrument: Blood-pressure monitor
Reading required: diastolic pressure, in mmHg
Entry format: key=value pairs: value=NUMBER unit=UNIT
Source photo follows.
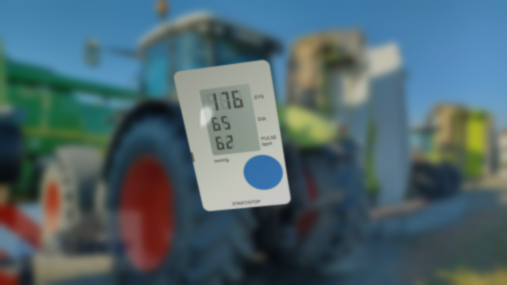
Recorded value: value=65 unit=mmHg
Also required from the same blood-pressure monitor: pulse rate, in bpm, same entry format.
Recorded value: value=62 unit=bpm
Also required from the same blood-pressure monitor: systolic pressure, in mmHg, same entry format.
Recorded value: value=176 unit=mmHg
